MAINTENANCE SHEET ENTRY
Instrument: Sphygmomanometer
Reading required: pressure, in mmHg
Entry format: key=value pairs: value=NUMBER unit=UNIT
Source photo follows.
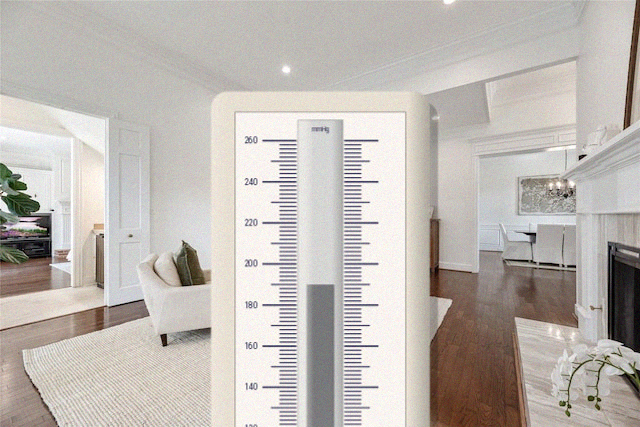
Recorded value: value=190 unit=mmHg
